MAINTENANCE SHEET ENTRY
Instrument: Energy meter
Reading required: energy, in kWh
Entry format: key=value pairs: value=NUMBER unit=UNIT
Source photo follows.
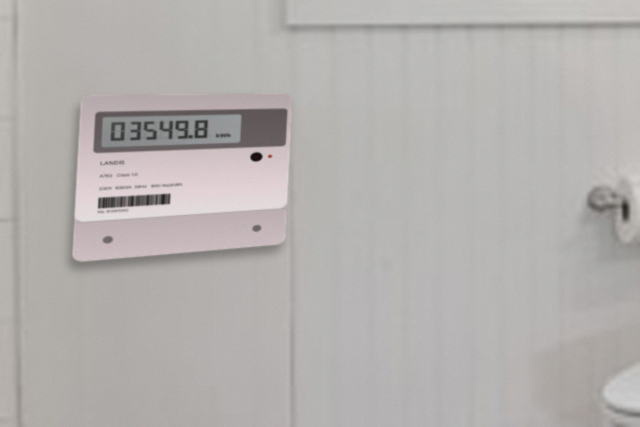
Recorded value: value=3549.8 unit=kWh
